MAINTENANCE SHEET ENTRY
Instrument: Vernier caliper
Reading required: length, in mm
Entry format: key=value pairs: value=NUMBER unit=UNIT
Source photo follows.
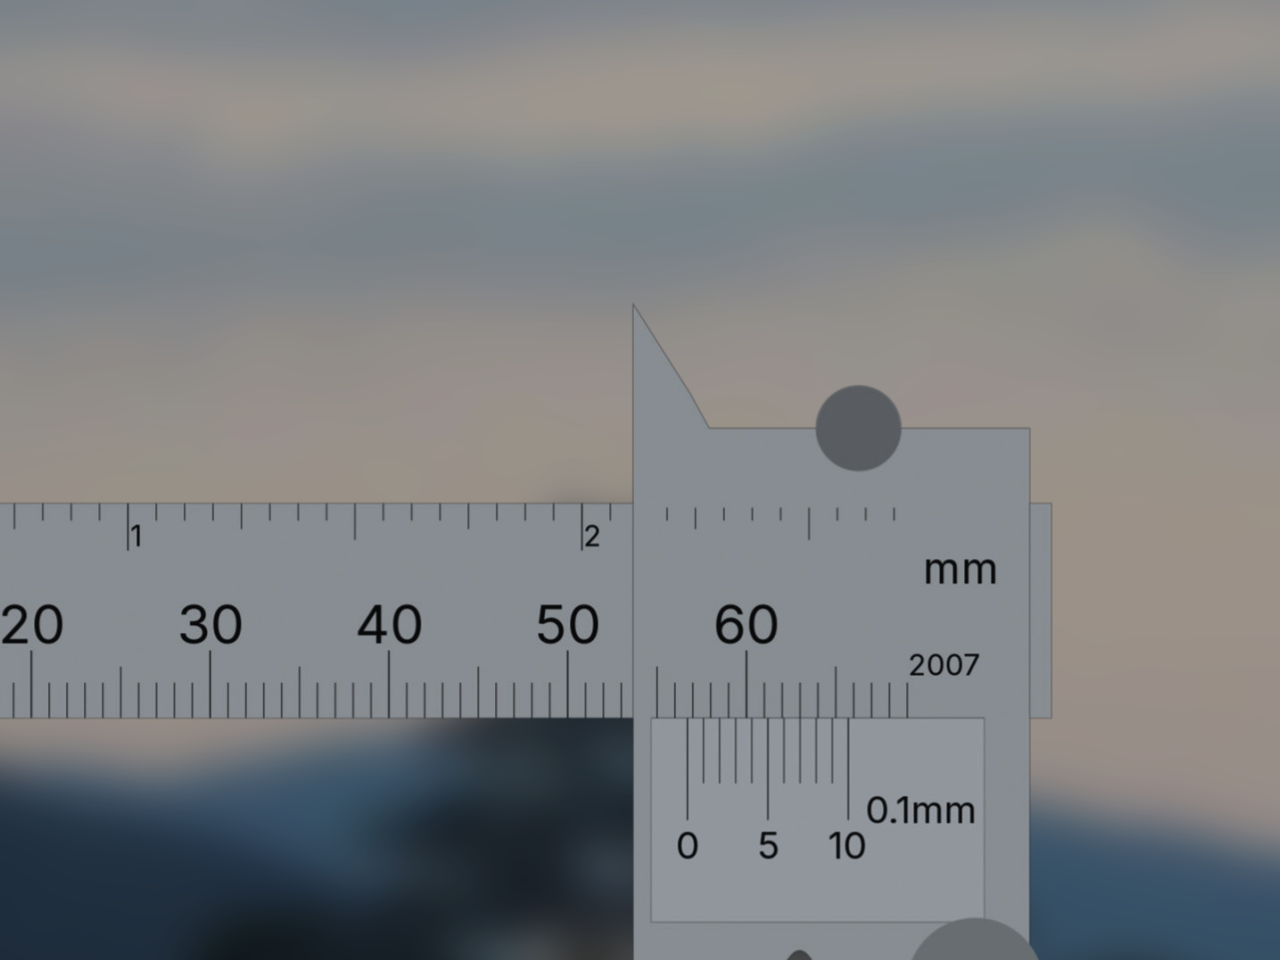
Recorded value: value=56.7 unit=mm
